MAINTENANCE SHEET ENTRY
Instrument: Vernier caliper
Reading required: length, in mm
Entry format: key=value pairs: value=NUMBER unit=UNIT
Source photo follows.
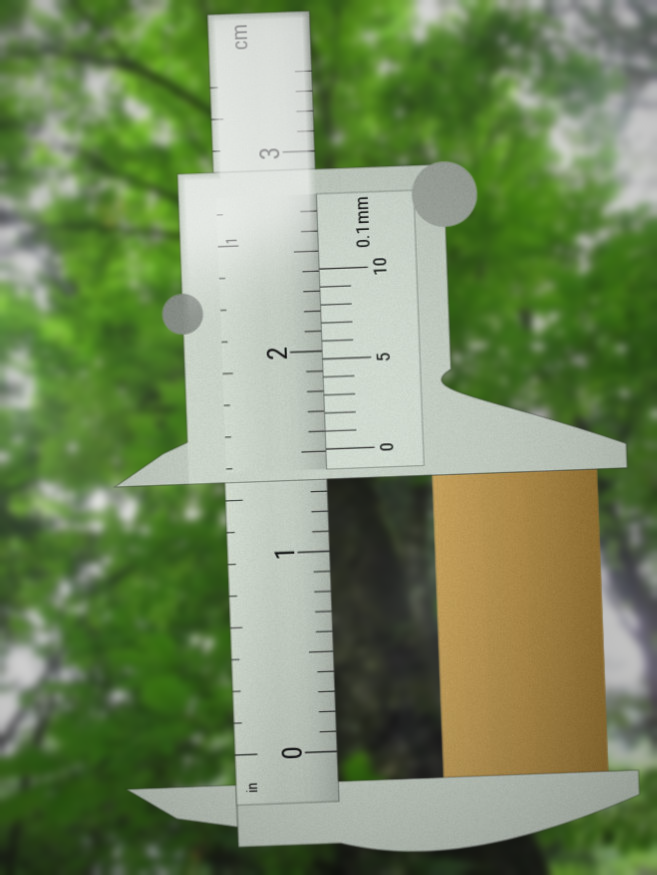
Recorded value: value=15.1 unit=mm
